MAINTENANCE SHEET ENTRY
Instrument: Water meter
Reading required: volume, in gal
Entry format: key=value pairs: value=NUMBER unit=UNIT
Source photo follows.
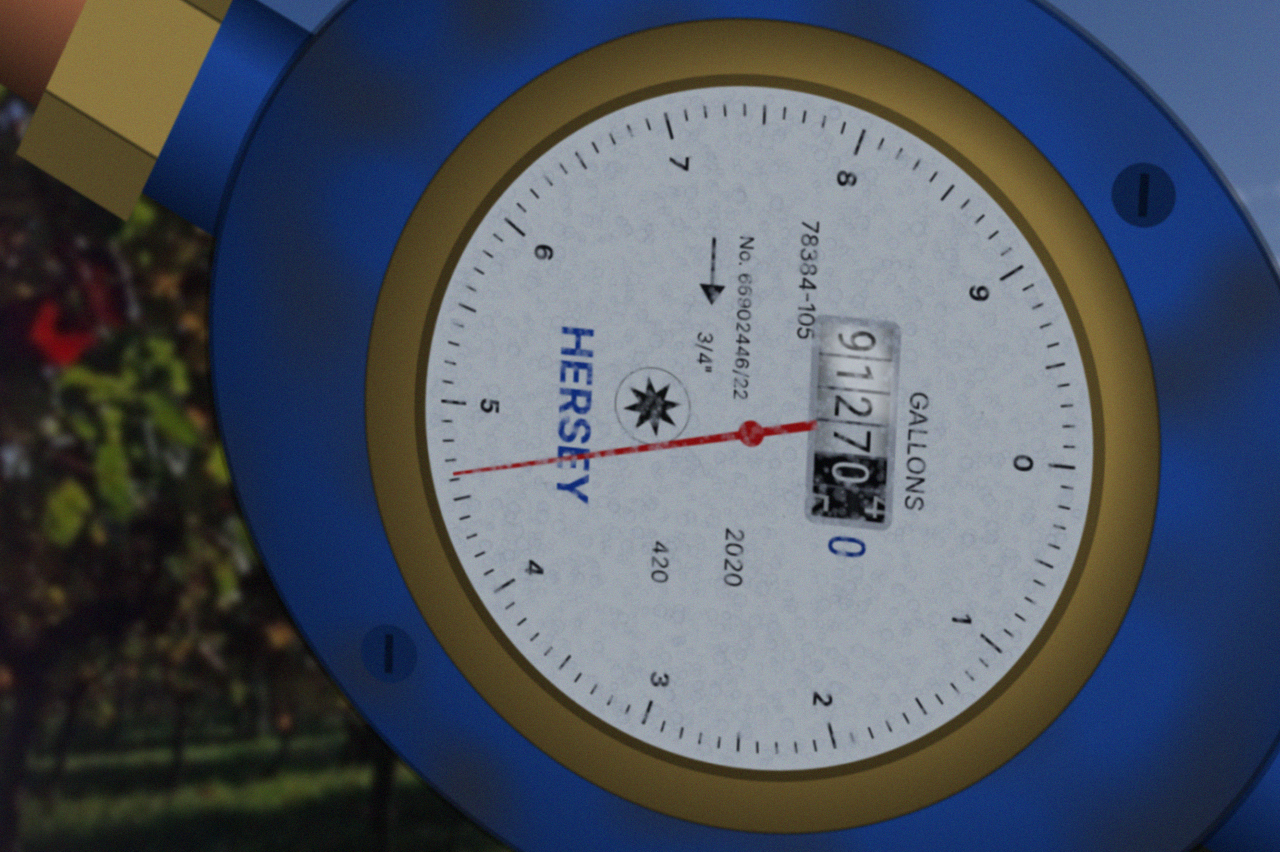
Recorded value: value=9127044.6 unit=gal
